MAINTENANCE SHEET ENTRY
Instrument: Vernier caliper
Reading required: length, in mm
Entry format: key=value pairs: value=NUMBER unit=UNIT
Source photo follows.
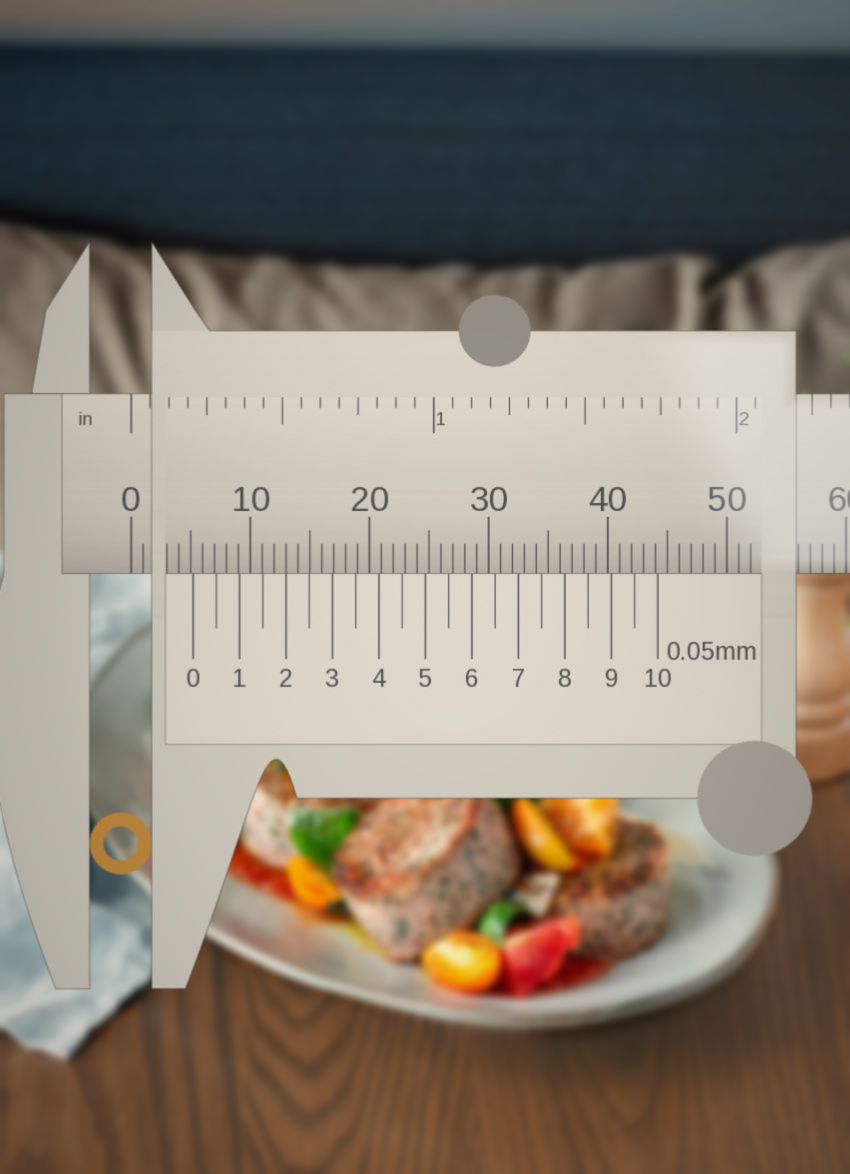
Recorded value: value=5.2 unit=mm
